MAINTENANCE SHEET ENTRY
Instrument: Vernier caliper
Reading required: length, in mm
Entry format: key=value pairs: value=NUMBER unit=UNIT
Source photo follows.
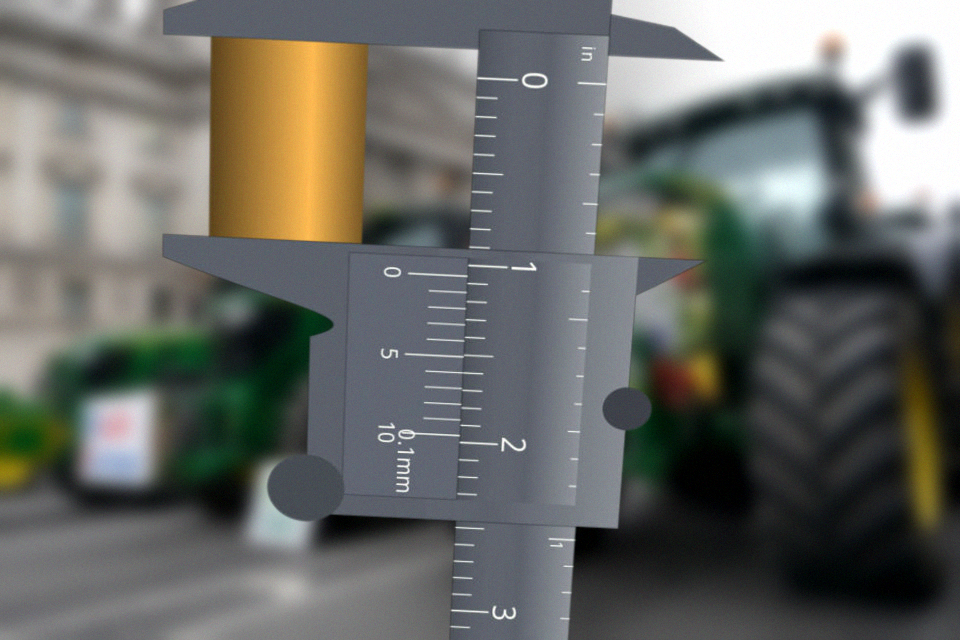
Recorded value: value=10.6 unit=mm
